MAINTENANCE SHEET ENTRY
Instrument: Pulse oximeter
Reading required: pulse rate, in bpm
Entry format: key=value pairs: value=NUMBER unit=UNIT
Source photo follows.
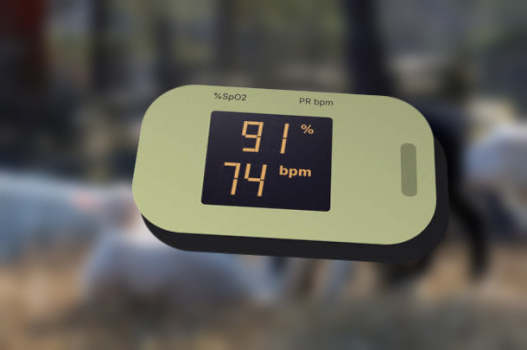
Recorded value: value=74 unit=bpm
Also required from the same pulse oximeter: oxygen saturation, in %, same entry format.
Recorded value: value=91 unit=%
